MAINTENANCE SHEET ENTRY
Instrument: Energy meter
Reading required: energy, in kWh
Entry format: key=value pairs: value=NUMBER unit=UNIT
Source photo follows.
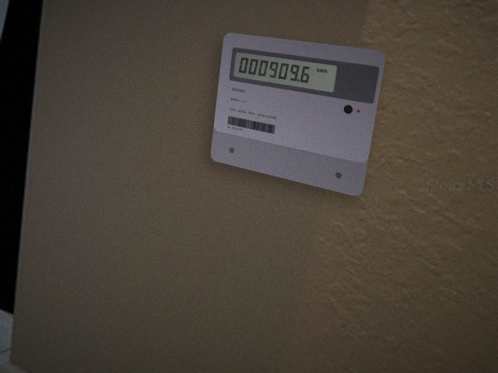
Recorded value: value=909.6 unit=kWh
